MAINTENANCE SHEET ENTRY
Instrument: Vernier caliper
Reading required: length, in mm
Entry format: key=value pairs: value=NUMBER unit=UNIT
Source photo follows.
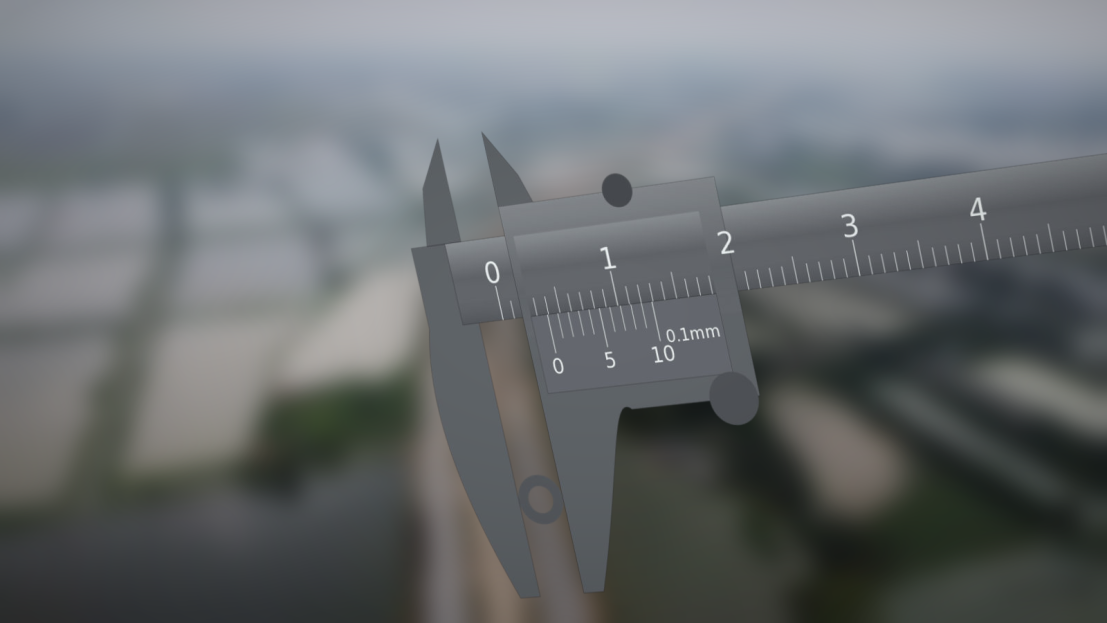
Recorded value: value=3.9 unit=mm
